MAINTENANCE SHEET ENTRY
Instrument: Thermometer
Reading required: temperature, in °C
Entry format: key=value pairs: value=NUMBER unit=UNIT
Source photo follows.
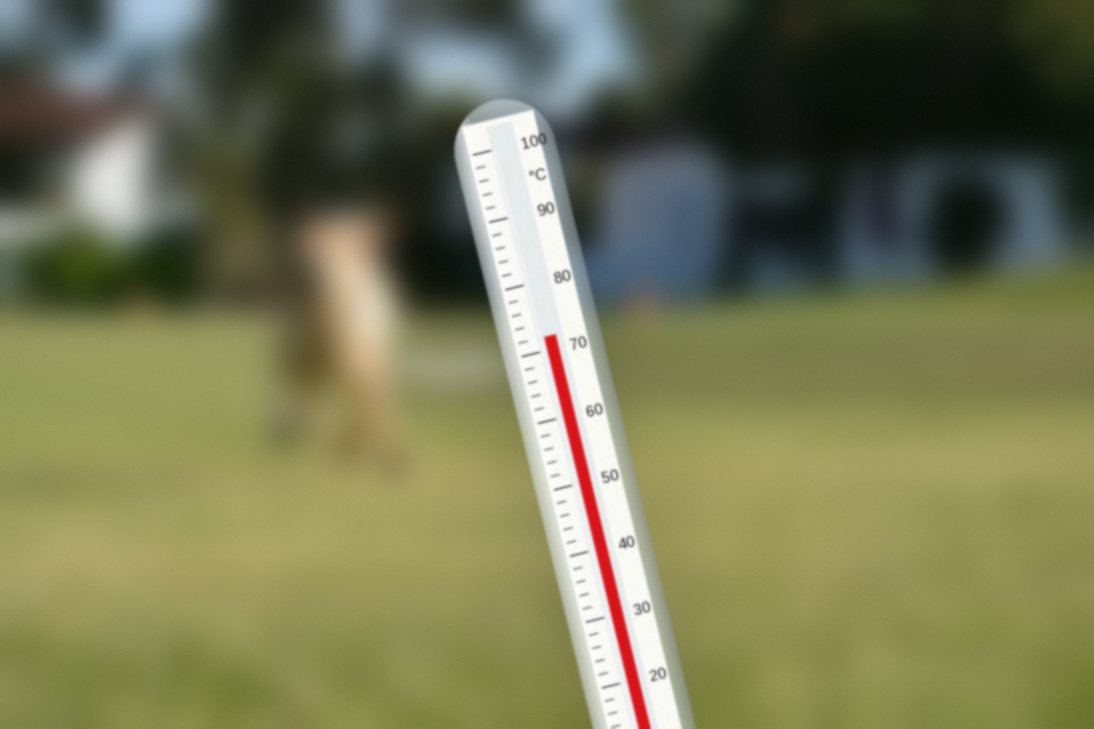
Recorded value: value=72 unit=°C
